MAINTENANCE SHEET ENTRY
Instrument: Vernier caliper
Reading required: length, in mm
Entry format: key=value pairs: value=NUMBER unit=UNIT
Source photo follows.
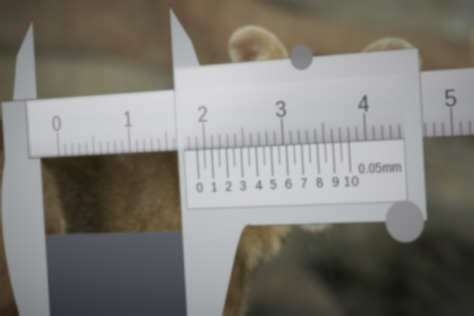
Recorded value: value=19.0 unit=mm
